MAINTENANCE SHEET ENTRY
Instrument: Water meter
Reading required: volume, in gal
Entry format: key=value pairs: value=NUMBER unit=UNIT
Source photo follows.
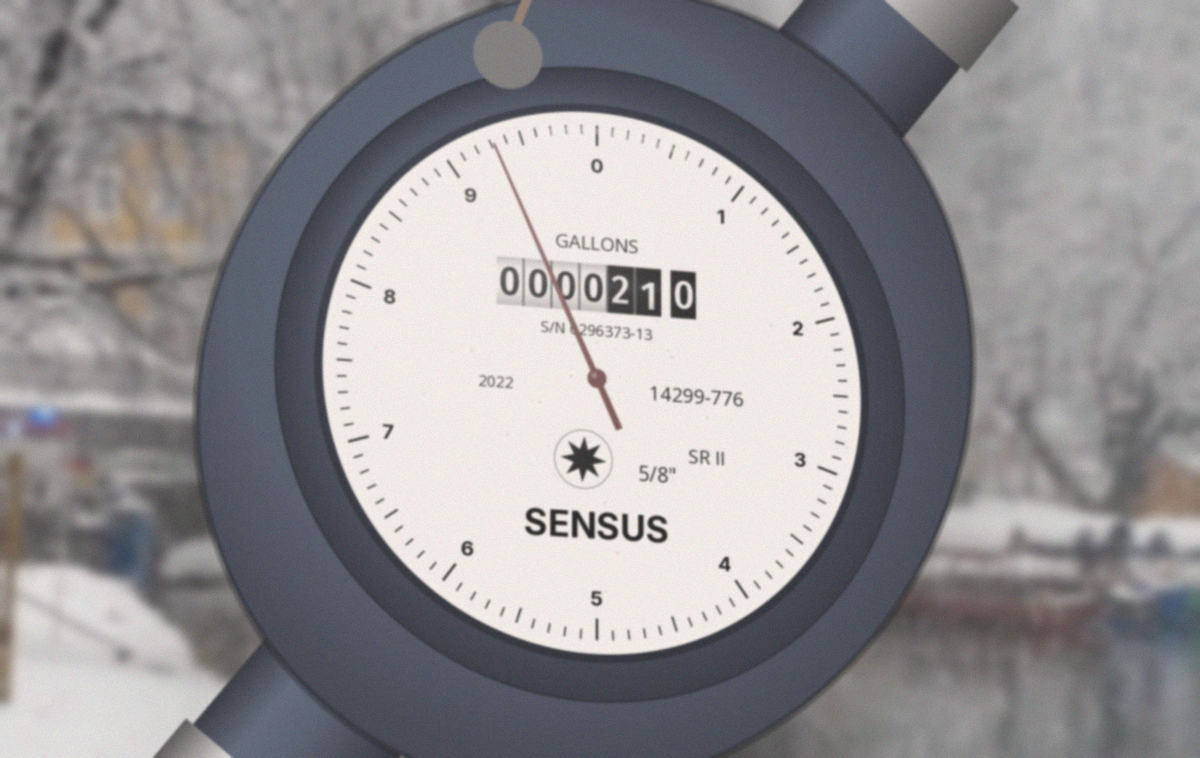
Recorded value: value=209.3 unit=gal
